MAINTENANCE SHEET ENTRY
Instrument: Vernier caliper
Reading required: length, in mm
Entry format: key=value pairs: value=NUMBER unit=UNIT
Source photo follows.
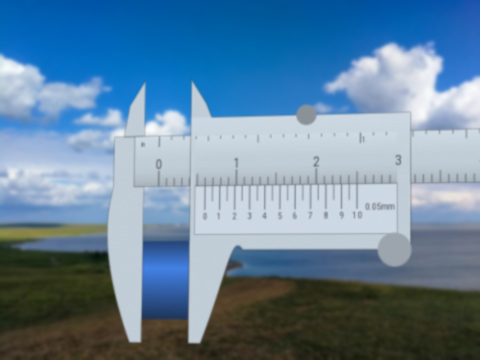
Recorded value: value=6.0 unit=mm
